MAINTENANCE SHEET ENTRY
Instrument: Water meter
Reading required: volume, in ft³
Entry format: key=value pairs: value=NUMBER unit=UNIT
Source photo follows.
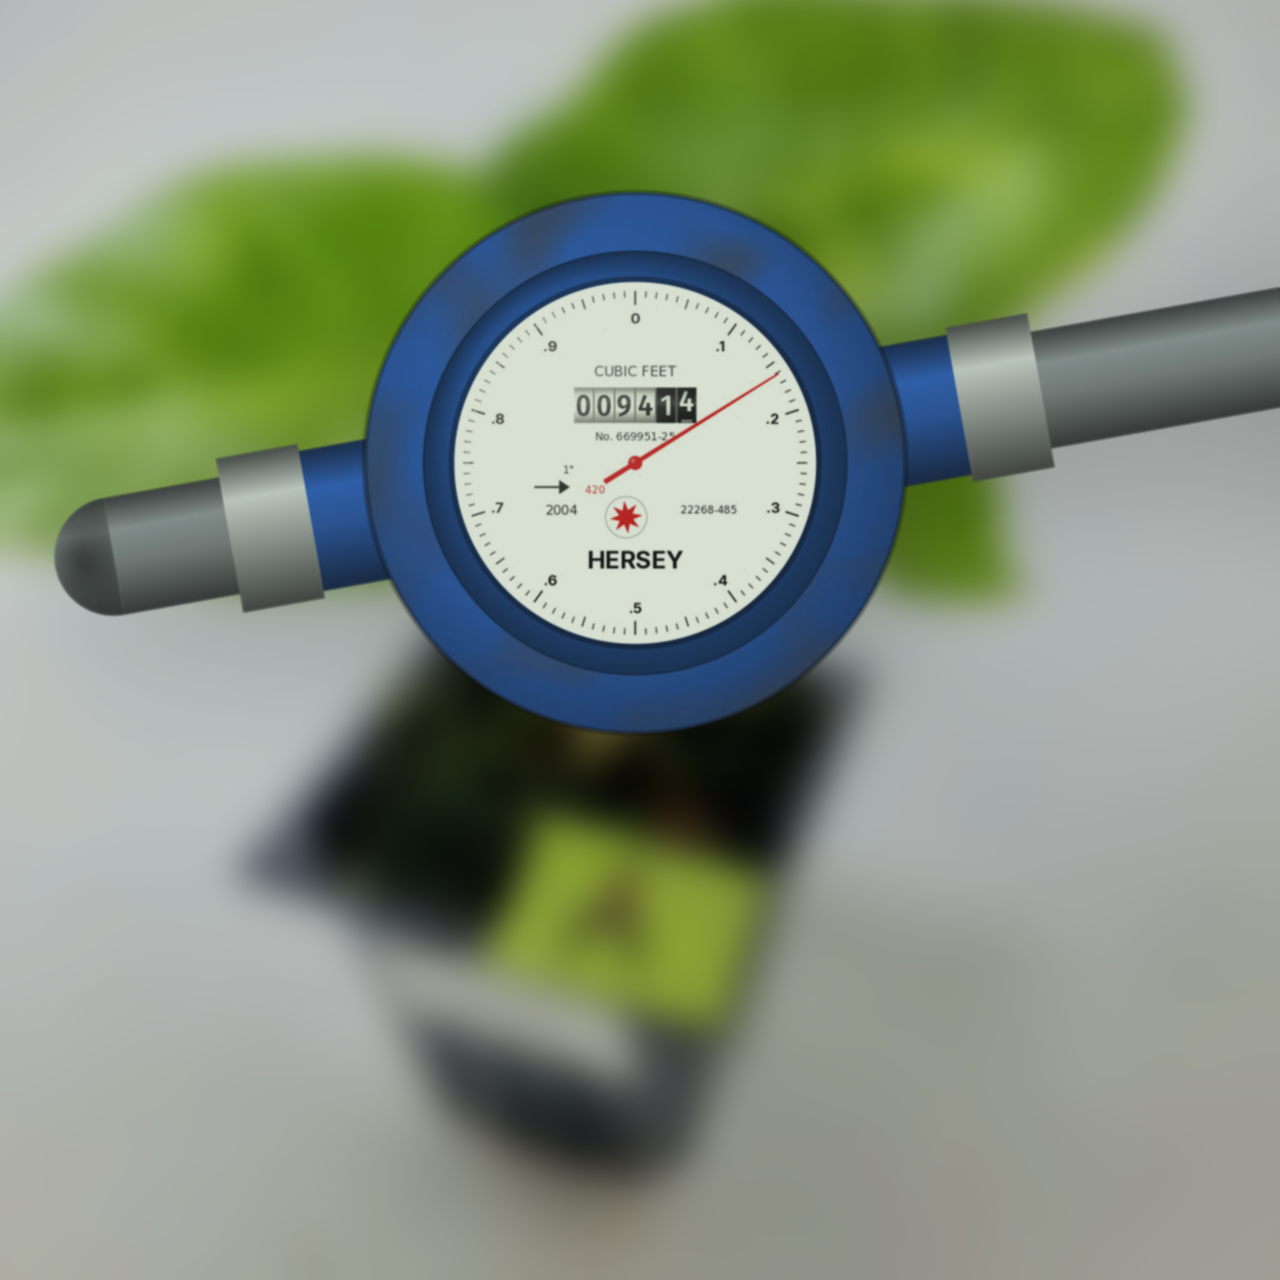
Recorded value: value=9414.16 unit=ft³
